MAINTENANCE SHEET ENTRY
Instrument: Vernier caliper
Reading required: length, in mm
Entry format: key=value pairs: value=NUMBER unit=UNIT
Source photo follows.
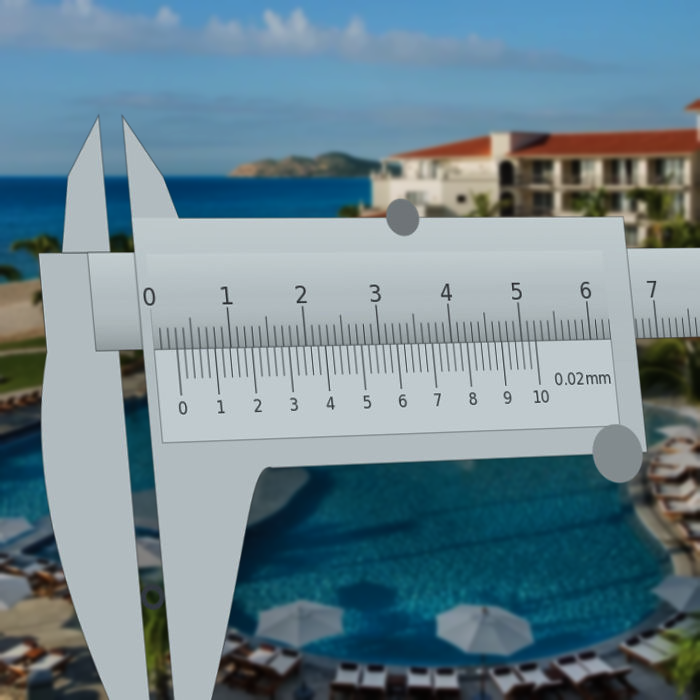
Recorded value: value=3.0 unit=mm
